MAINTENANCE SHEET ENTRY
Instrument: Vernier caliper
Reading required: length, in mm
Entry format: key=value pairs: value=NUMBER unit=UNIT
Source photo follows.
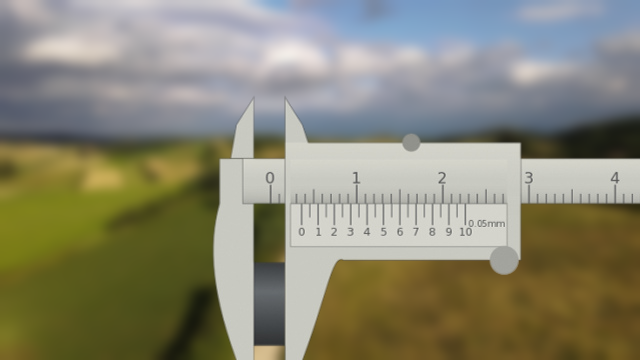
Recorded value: value=3.6 unit=mm
